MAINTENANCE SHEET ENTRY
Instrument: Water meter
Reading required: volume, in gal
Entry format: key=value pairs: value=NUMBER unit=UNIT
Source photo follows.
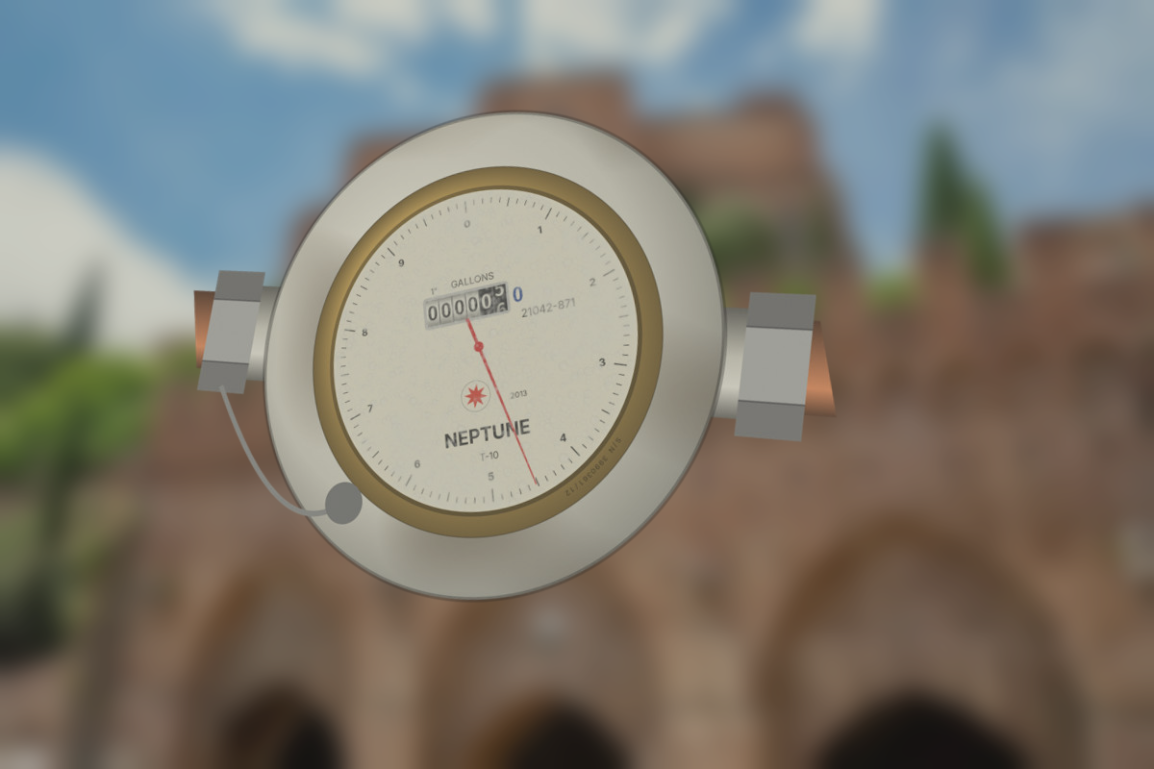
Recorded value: value=54.5 unit=gal
